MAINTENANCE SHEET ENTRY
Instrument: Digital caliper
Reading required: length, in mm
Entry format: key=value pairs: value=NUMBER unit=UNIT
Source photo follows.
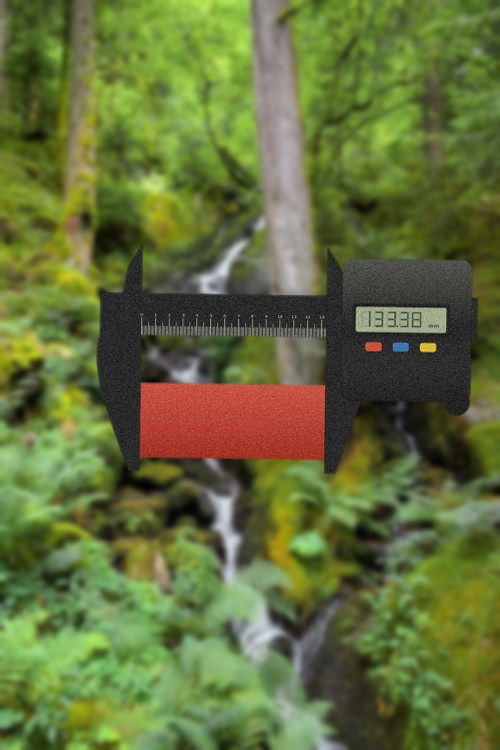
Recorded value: value=133.38 unit=mm
